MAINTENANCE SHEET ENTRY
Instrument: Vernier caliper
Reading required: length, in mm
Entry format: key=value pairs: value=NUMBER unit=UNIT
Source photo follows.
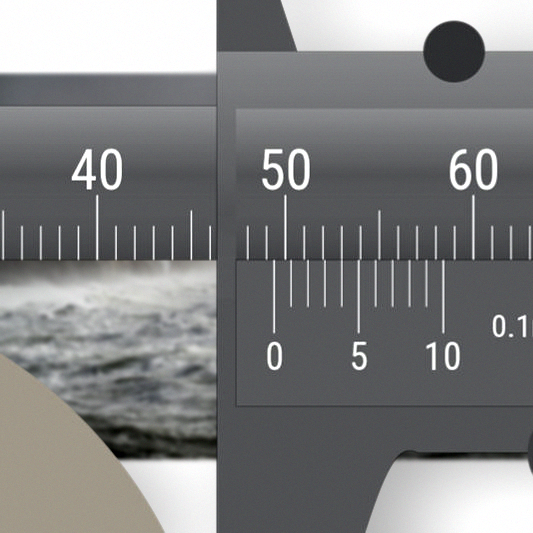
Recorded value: value=49.4 unit=mm
